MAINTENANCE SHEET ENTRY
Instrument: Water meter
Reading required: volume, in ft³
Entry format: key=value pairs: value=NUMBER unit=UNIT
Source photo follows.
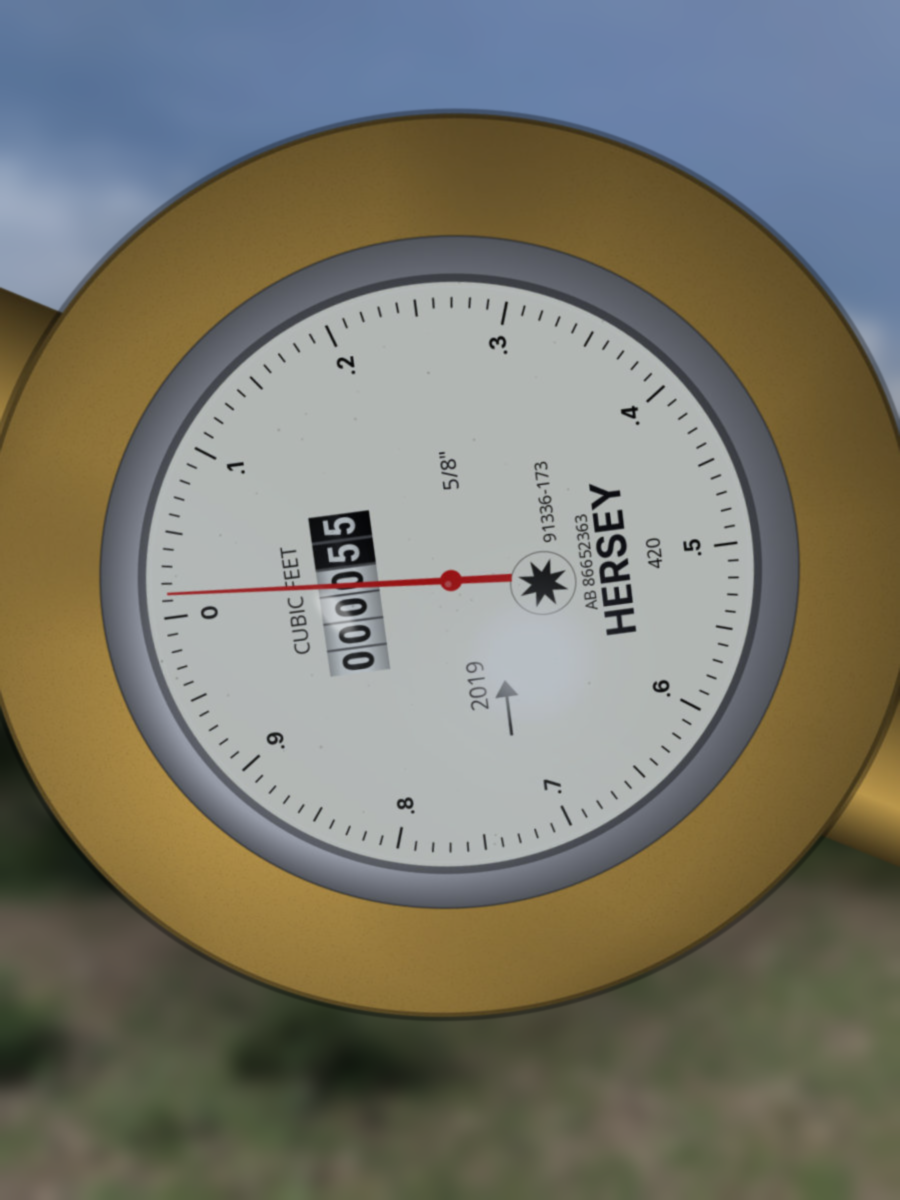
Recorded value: value=55.01 unit=ft³
